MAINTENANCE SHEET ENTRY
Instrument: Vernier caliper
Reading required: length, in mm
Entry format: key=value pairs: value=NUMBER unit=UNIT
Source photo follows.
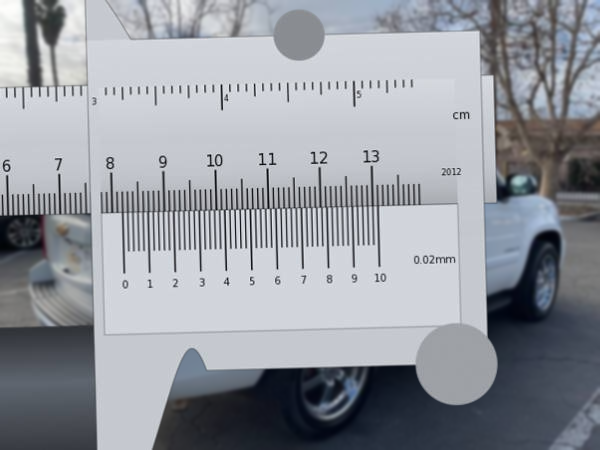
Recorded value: value=82.0 unit=mm
